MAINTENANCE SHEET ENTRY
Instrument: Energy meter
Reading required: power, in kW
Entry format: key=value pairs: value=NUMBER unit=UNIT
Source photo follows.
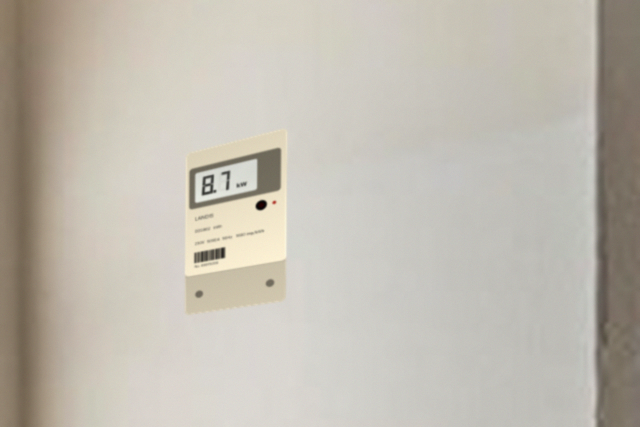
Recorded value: value=8.7 unit=kW
